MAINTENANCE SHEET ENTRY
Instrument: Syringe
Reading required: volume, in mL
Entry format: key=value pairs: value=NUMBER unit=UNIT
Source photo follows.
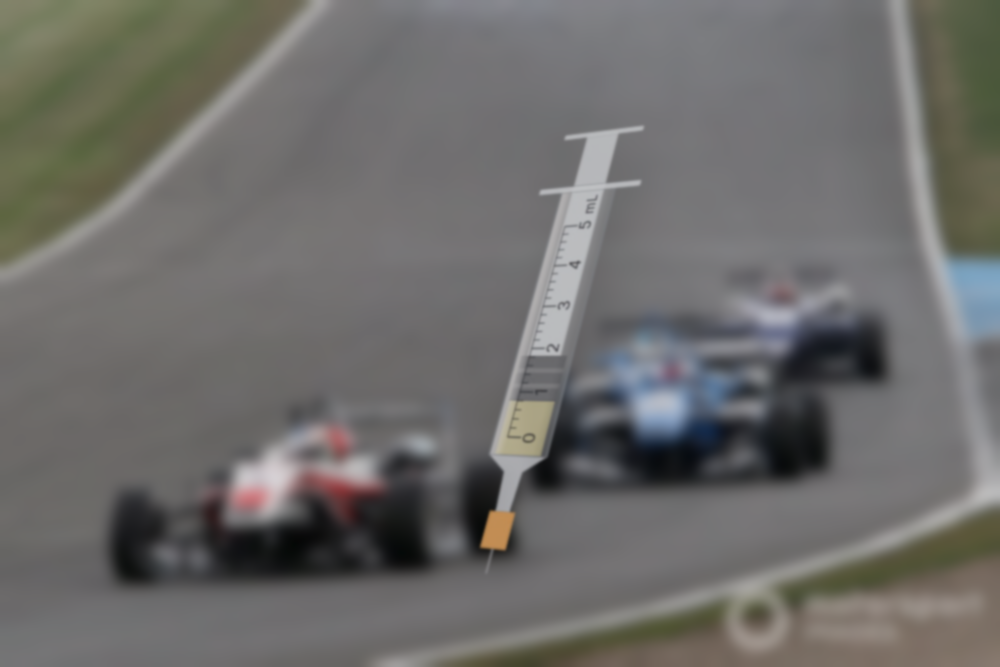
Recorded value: value=0.8 unit=mL
